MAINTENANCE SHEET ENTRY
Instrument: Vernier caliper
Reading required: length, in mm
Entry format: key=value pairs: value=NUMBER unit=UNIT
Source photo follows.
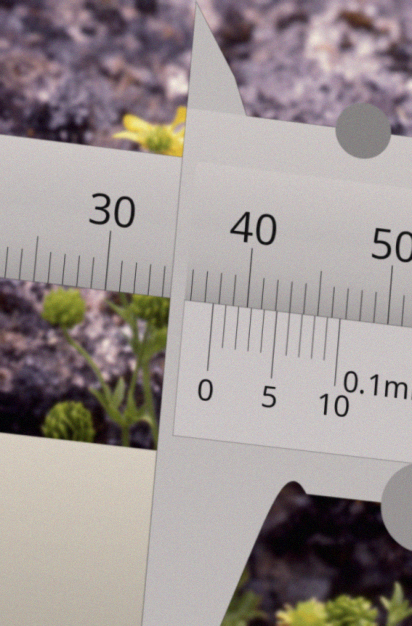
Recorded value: value=37.6 unit=mm
